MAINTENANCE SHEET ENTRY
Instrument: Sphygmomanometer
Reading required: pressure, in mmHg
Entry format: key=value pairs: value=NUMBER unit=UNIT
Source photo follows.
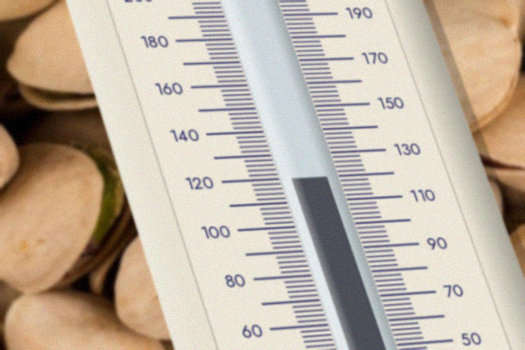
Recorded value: value=120 unit=mmHg
